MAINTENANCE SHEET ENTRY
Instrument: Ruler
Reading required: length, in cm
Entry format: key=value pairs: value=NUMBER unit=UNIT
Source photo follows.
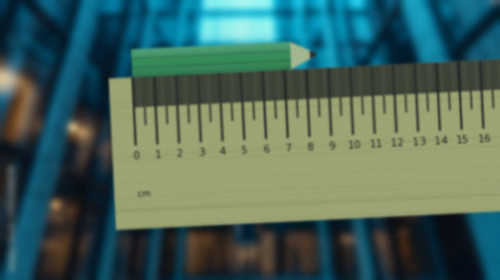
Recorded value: value=8.5 unit=cm
